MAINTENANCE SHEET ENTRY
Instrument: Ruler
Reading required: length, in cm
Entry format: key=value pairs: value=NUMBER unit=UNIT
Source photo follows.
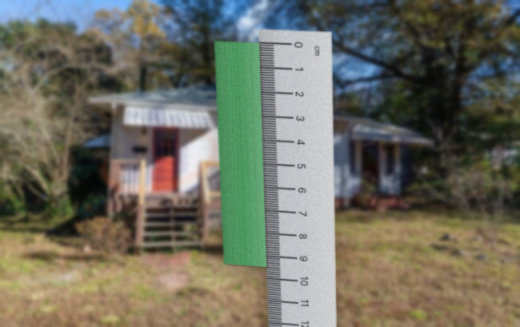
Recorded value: value=9.5 unit=cm
